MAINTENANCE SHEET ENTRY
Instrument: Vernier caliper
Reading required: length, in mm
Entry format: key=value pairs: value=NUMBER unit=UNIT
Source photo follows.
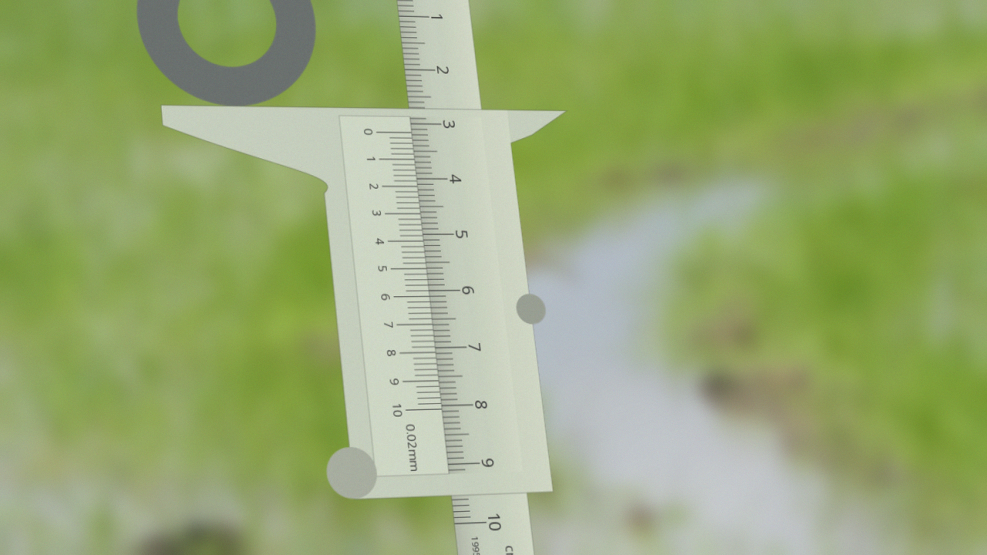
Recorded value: value=31.6 unit=mm
